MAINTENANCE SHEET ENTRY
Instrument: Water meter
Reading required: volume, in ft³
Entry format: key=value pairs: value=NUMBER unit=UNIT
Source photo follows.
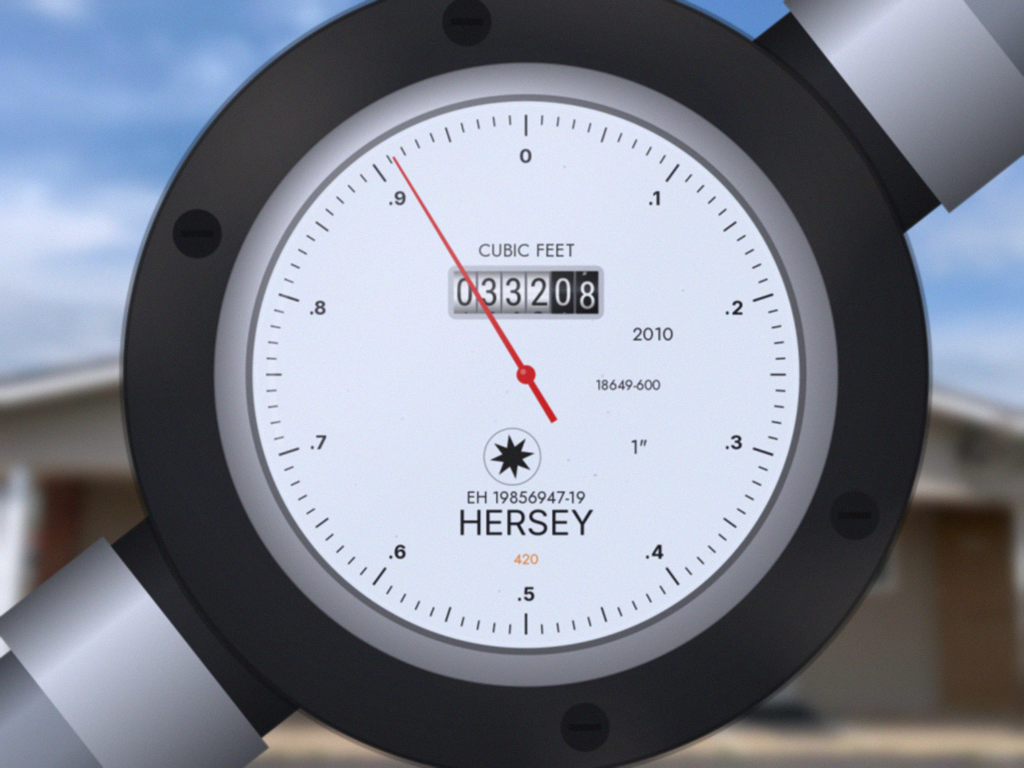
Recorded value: value=33207.91 unit=ft³
